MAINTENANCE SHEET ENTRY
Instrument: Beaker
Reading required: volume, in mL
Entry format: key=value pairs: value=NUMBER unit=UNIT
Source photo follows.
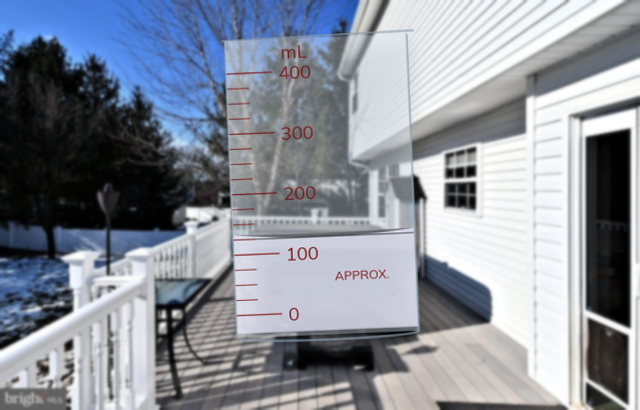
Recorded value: value=125 unit=mL
